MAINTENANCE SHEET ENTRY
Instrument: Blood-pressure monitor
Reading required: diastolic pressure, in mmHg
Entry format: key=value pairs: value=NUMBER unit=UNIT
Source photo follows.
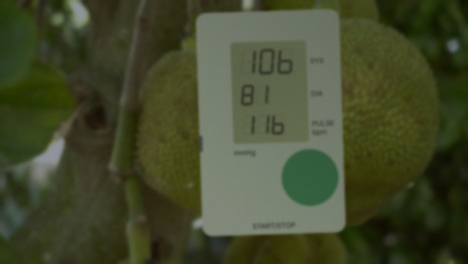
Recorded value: value=81 unit=mmHg
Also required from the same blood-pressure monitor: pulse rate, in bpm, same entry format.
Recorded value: value=116 unit=bpm
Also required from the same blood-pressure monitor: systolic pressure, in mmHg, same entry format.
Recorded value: value=106 unit=mmHg
